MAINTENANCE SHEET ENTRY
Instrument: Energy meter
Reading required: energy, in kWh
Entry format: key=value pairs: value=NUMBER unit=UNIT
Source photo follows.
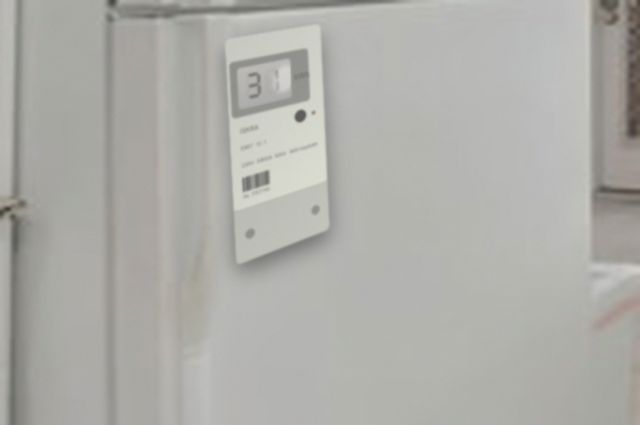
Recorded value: value=31 unit=kWh
